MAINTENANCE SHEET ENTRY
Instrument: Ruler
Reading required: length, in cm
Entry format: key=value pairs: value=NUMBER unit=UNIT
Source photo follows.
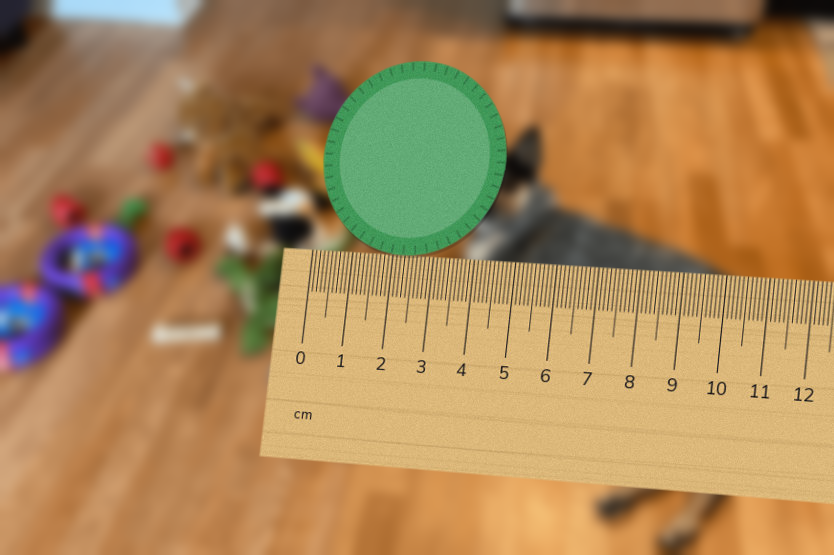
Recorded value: value=4.5 unit=cm
